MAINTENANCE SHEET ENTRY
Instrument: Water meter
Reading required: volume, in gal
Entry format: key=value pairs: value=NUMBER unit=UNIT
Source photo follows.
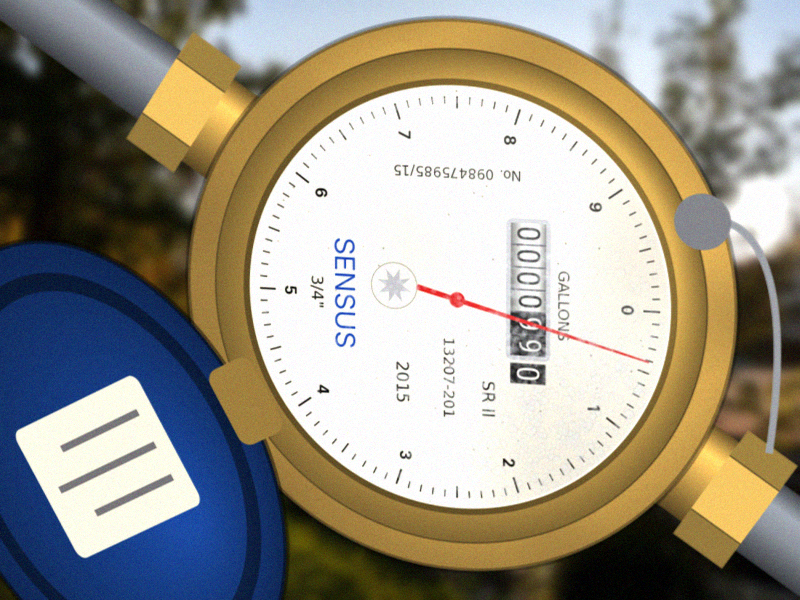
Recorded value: value=990.4 unit=gal
